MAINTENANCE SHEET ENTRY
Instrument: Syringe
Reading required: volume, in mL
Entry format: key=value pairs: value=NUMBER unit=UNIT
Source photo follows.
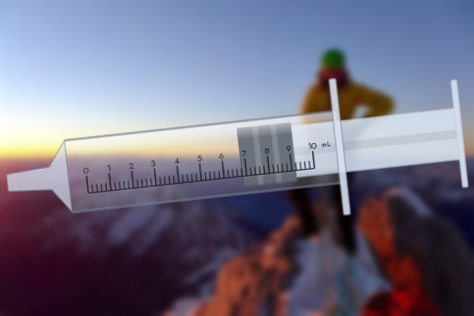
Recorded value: value=6.8 unit=mL
